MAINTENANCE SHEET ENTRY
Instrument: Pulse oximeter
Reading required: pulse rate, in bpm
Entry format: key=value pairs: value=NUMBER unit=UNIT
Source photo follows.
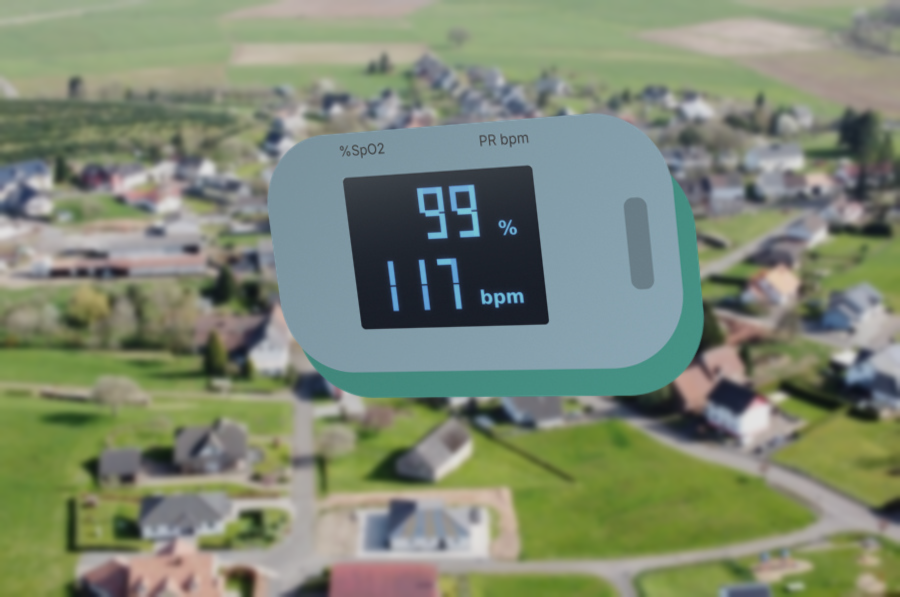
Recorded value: value=117 unit=bpm
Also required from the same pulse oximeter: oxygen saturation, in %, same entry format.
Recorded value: value=99 unit=%
